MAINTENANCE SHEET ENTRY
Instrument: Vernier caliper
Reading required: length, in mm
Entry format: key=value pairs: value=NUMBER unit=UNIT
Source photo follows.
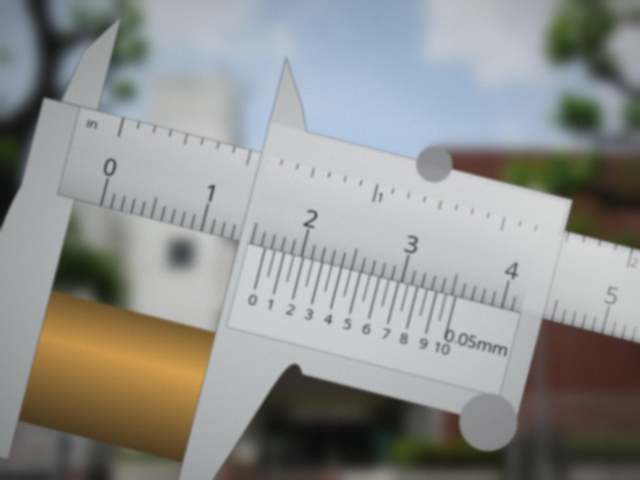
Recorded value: value=16.4 unit=mm
